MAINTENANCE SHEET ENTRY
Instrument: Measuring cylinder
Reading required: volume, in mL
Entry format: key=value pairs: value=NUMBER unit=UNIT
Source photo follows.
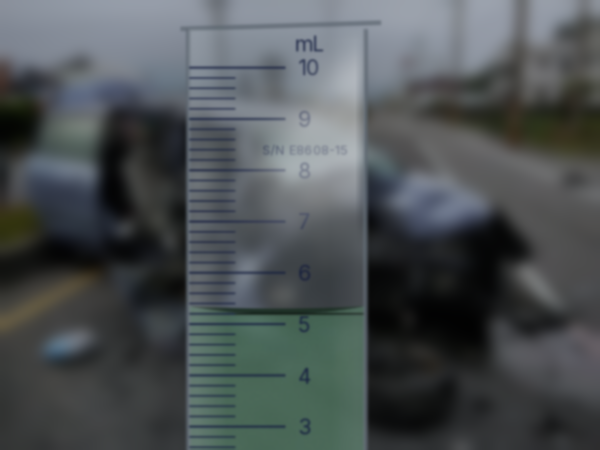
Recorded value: value=5.2 unit=mL
